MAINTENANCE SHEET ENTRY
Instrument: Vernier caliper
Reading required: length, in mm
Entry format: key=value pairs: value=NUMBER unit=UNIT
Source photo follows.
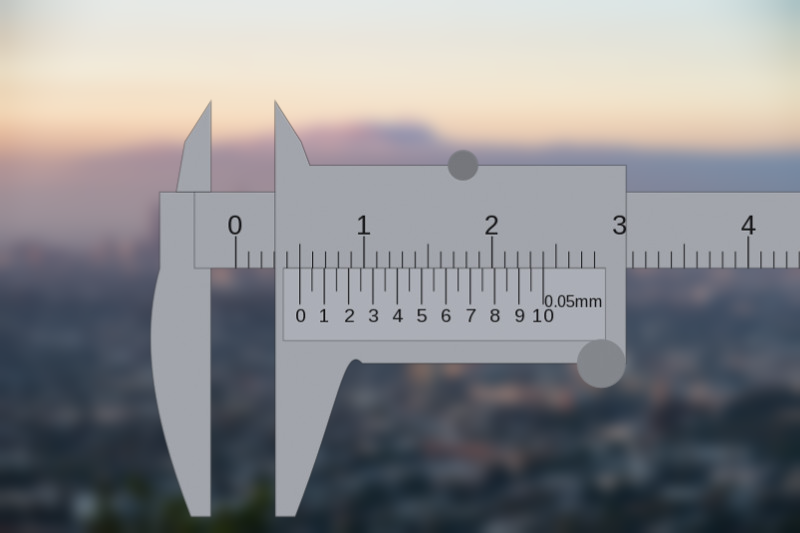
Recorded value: value=5.0 unit=mm
